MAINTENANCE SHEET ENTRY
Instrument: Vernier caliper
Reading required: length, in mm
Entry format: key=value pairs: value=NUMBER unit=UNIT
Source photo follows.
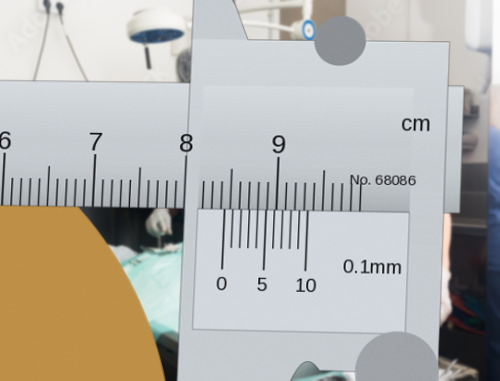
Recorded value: value=84.4 unit=mm
